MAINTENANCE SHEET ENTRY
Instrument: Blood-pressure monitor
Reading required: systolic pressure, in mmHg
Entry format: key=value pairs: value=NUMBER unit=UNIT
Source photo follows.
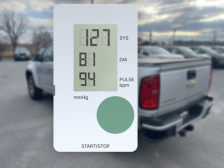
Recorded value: value=127 unit=mmHg
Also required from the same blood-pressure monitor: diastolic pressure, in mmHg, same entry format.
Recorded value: value=81 unit=mmHg
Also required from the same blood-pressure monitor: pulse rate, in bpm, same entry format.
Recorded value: value=94 unit=bpm
